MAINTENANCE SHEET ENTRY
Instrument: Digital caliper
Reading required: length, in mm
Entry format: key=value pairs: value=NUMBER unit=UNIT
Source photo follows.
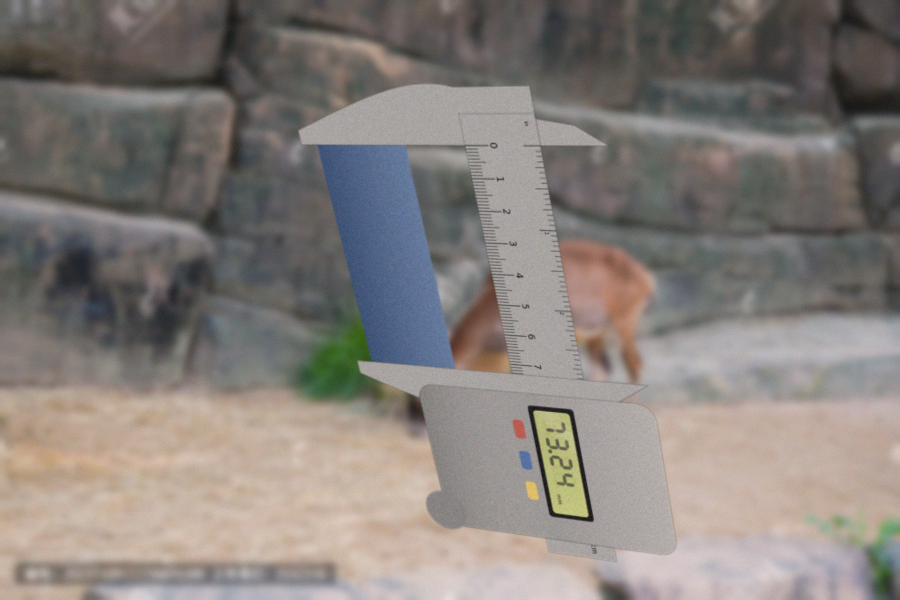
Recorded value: value=73.24 unit=mm
